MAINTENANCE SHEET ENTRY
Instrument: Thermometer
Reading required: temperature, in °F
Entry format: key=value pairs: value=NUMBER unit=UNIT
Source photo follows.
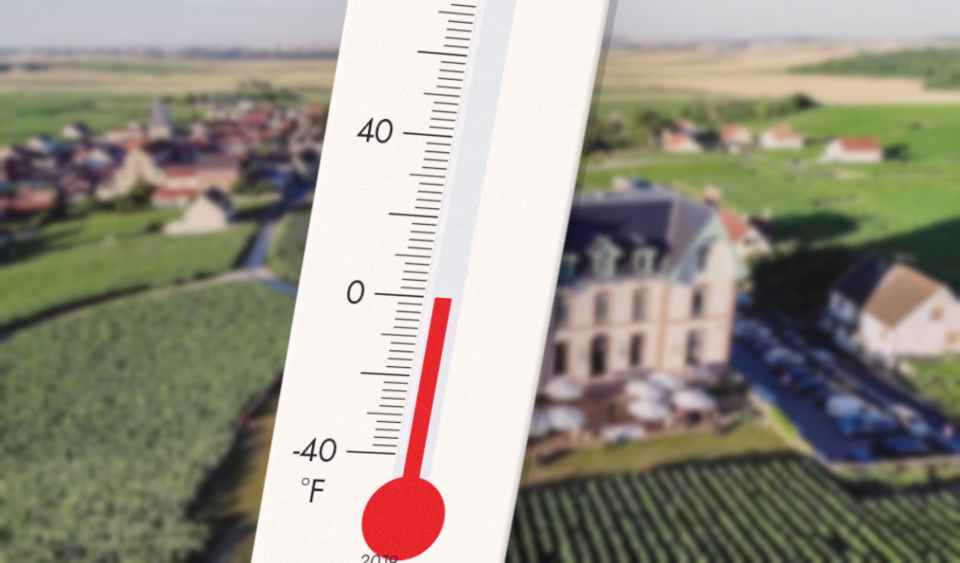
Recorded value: value=0 unit=°F
